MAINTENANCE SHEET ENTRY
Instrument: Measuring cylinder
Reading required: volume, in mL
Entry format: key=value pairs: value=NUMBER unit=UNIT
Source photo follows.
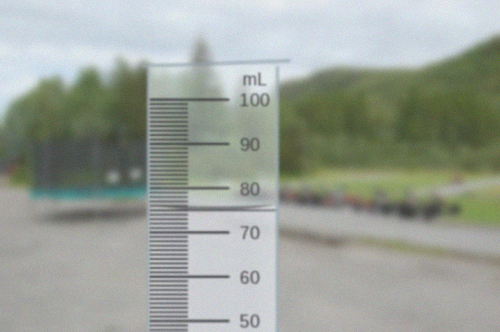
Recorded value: value=75 unit=mL
